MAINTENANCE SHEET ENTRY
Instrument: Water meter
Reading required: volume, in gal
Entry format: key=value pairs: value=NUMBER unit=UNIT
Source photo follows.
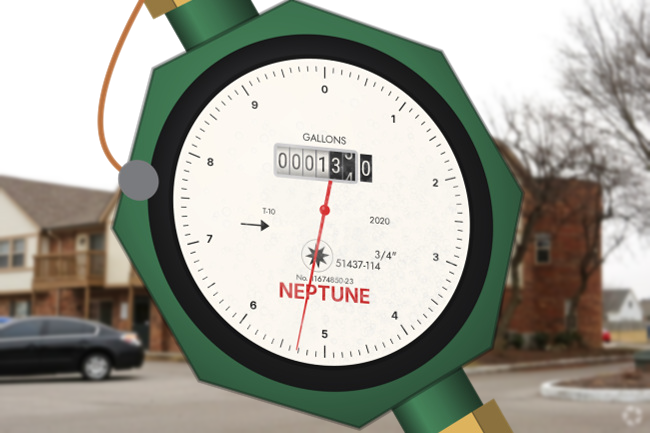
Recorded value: value=1335.3 unit=gal
